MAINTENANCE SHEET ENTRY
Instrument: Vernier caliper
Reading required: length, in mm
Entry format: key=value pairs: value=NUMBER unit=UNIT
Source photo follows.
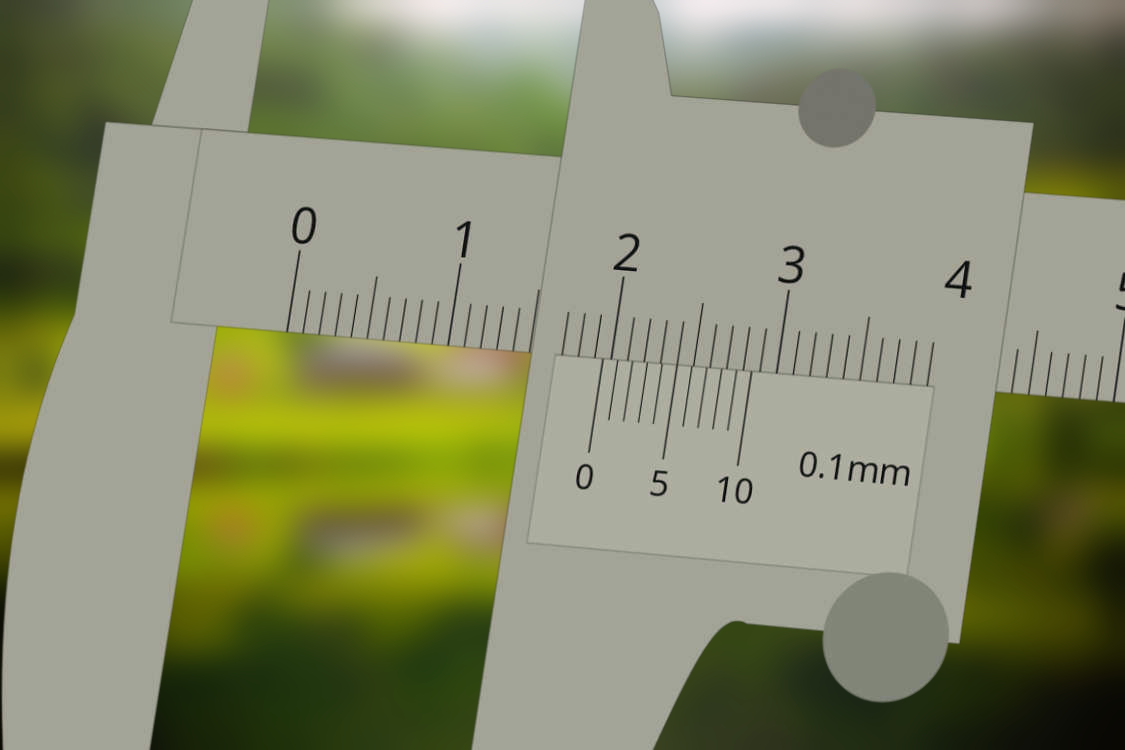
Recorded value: value=19.5 unit=mm
